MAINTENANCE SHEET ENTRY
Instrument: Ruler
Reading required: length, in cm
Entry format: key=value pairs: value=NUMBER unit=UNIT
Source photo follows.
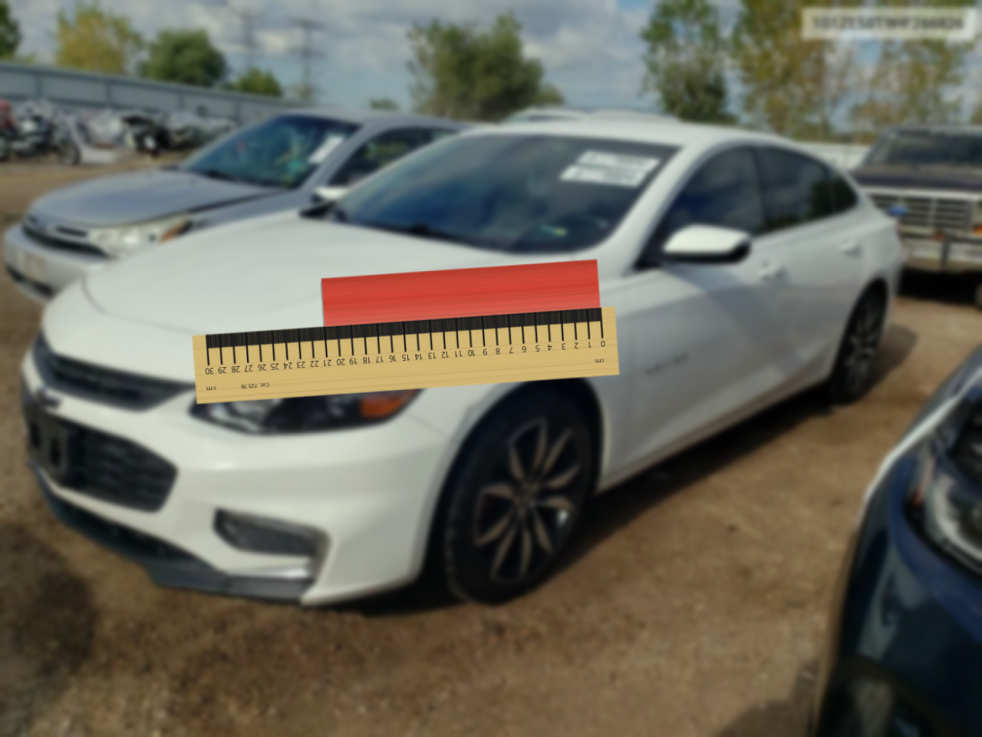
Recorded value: value=21 unit=cm
